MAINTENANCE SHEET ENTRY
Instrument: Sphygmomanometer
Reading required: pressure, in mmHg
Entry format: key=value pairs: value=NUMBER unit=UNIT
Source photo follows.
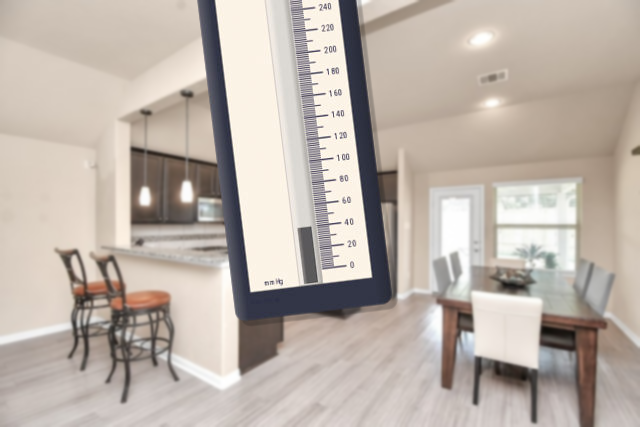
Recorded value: value=40 unit=mmHg
